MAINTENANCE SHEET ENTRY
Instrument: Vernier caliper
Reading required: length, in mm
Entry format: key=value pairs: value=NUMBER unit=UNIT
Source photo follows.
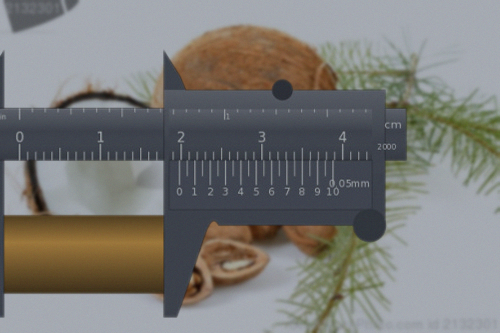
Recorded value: value=19.8 unit=mm
